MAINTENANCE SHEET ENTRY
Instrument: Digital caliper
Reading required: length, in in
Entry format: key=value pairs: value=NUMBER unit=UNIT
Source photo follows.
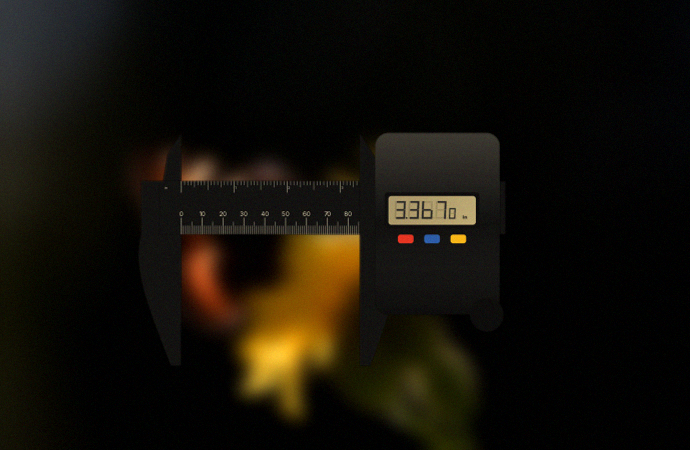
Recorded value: value=3.3670 unit=in
